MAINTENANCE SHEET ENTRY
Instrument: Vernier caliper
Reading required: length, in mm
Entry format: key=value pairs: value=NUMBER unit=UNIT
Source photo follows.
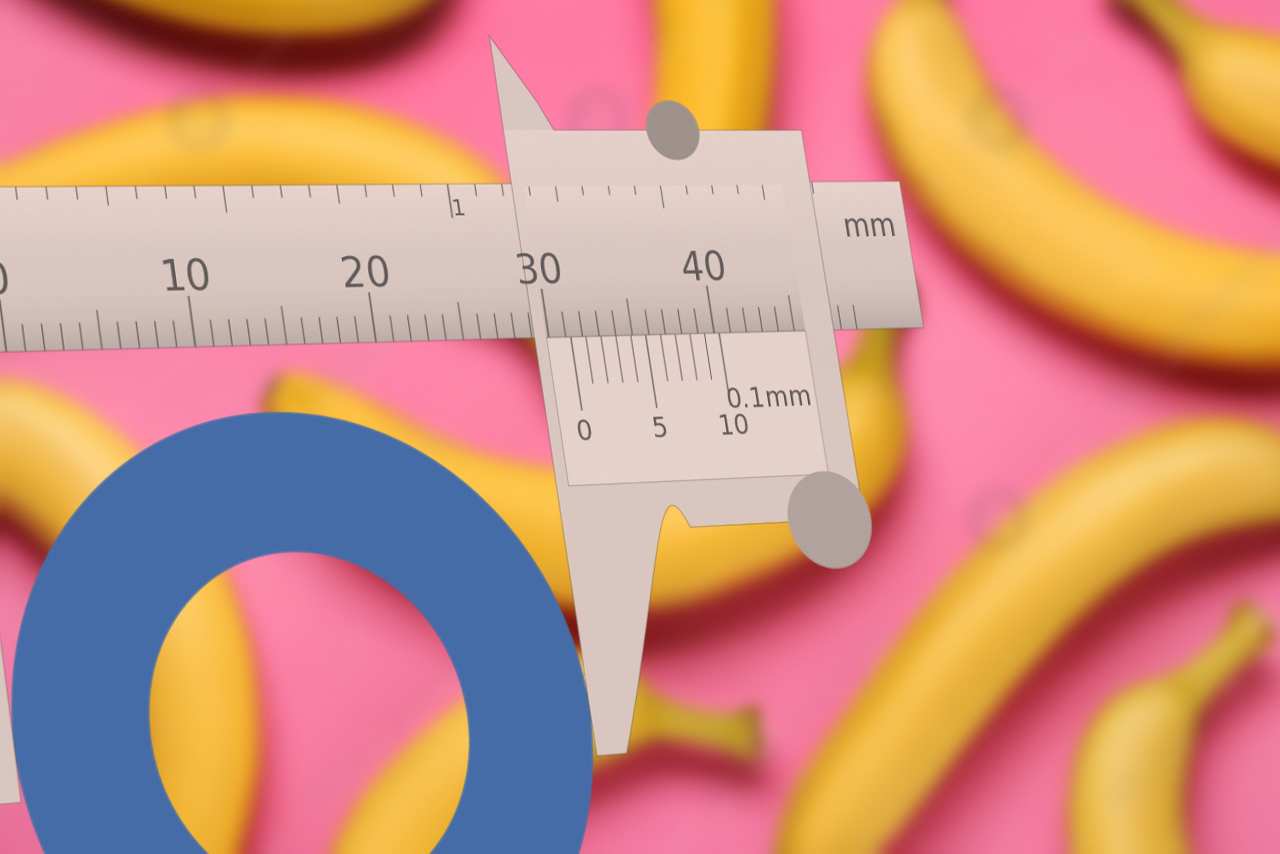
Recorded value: value=31.3 unit=mm
